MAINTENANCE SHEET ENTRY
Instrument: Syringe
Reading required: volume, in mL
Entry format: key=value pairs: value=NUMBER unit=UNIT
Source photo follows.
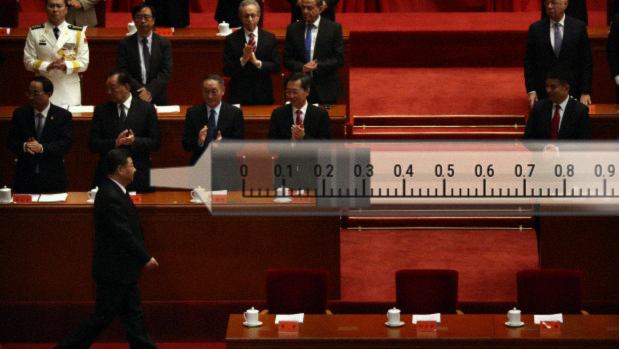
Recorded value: value=0.18 unit=mL
